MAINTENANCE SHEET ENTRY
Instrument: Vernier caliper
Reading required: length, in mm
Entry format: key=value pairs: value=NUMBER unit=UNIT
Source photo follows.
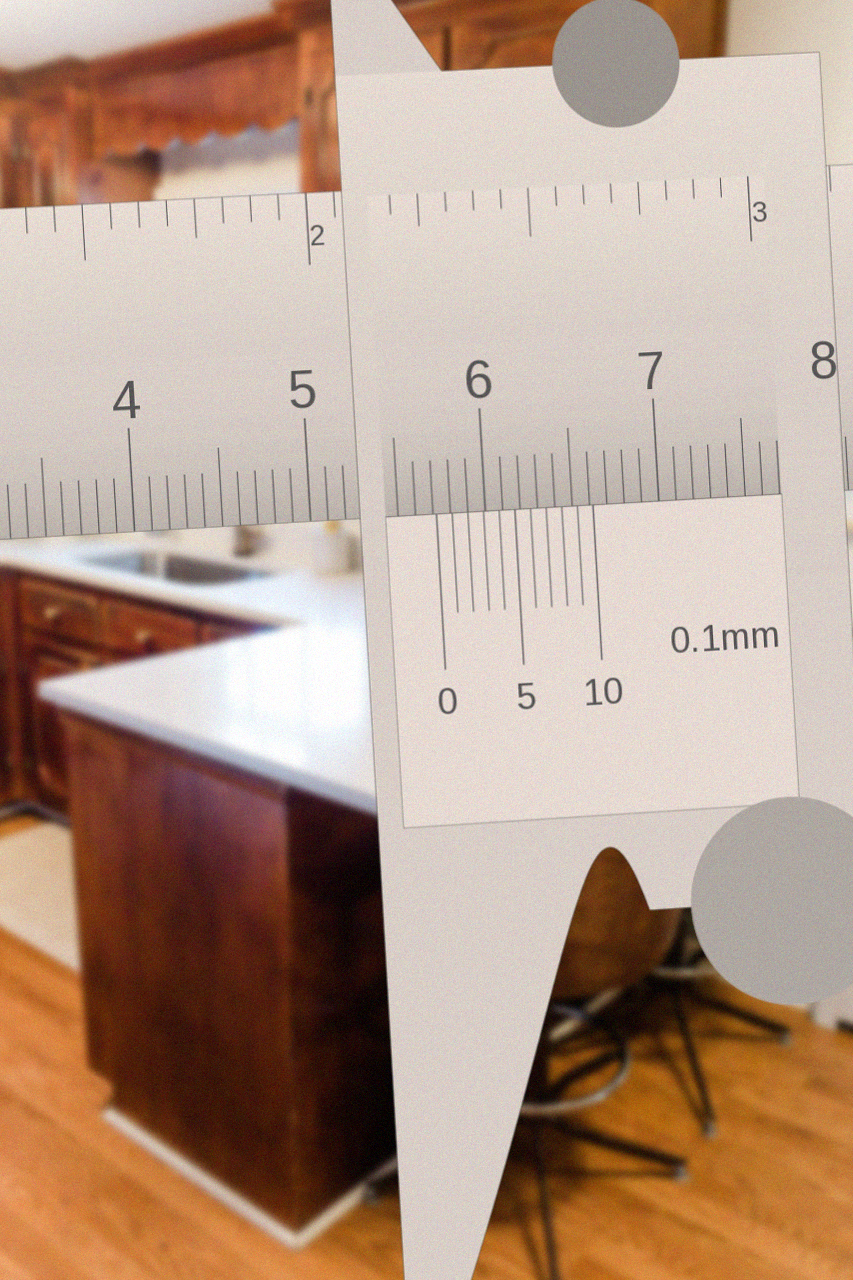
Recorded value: value=57.2 unit=mm
